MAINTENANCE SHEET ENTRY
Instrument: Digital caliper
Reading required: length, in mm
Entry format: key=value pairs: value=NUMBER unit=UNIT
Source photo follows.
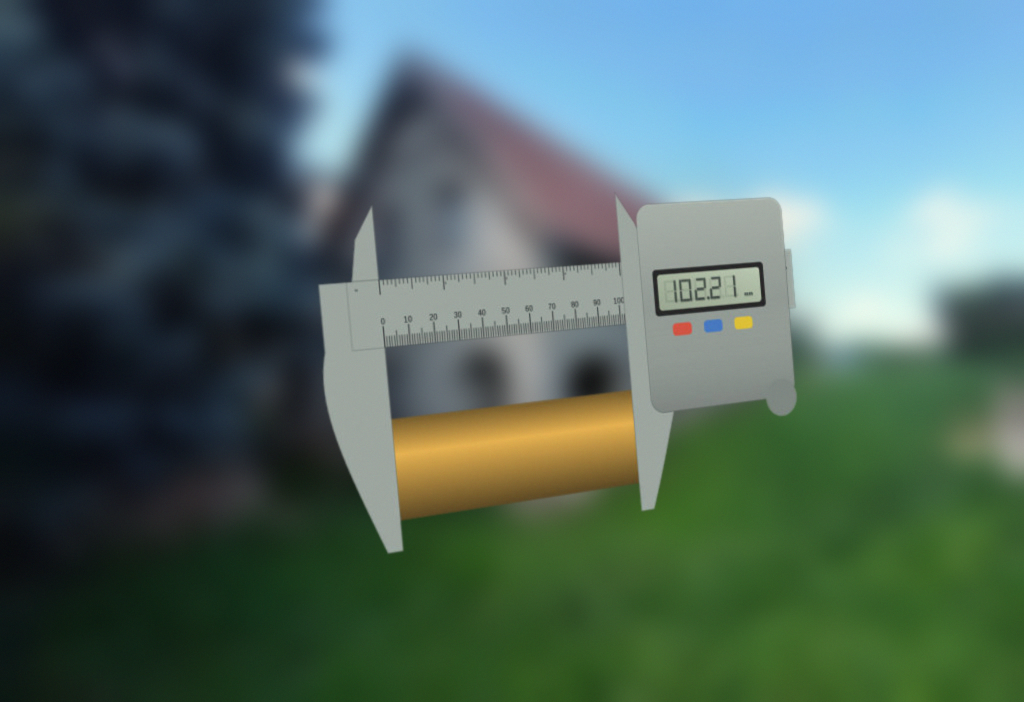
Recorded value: value=102.21 unit=mm
